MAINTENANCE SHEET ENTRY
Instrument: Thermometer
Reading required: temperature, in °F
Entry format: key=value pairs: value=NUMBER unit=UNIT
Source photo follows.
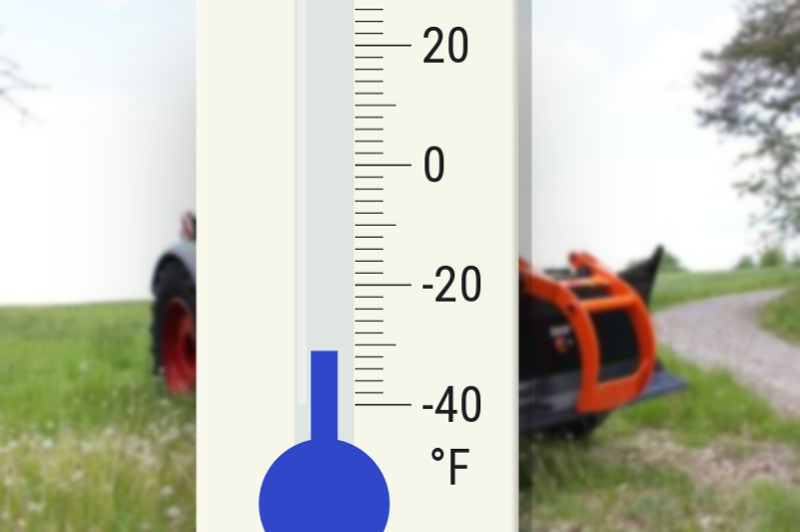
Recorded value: value=-31 unit=°F
